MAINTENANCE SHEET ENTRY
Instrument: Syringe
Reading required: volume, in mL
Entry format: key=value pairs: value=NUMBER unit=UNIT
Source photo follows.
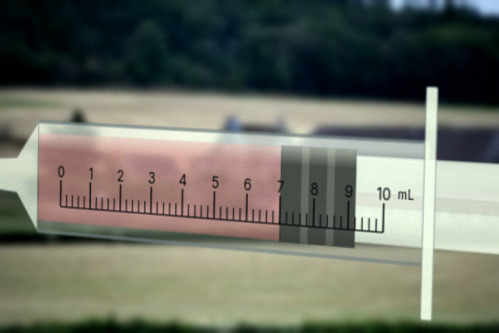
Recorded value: value=7 unit=mL
